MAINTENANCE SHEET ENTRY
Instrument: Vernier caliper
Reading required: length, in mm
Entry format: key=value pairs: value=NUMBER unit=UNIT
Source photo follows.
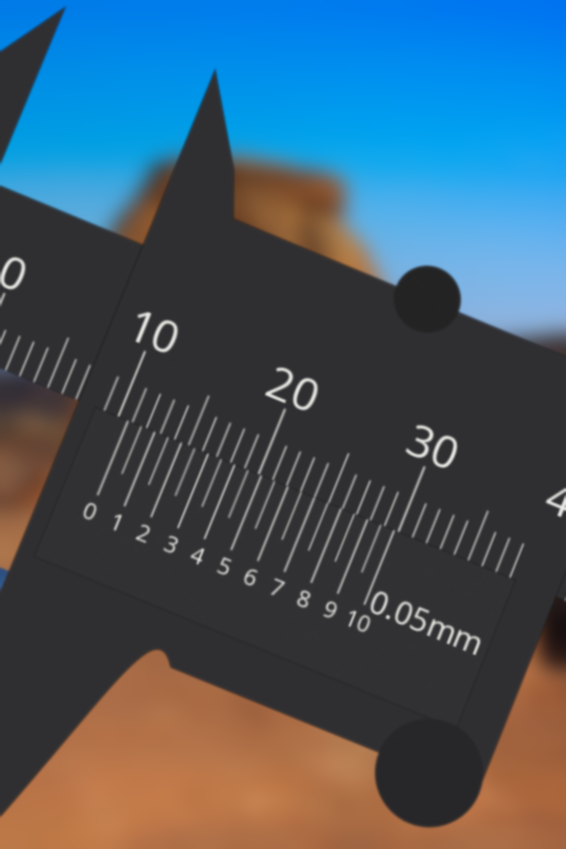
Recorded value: value=10.7 unit=mm
